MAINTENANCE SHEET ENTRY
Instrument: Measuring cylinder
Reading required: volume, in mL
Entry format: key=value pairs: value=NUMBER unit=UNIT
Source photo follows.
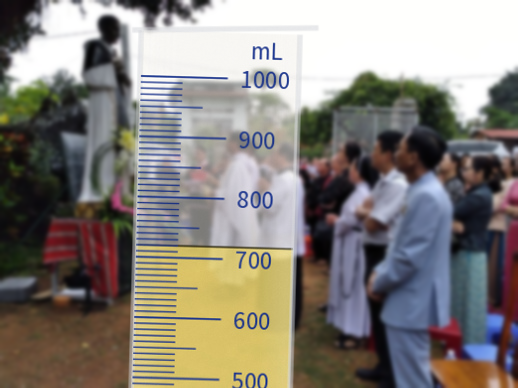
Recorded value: value=720 unit=mL
